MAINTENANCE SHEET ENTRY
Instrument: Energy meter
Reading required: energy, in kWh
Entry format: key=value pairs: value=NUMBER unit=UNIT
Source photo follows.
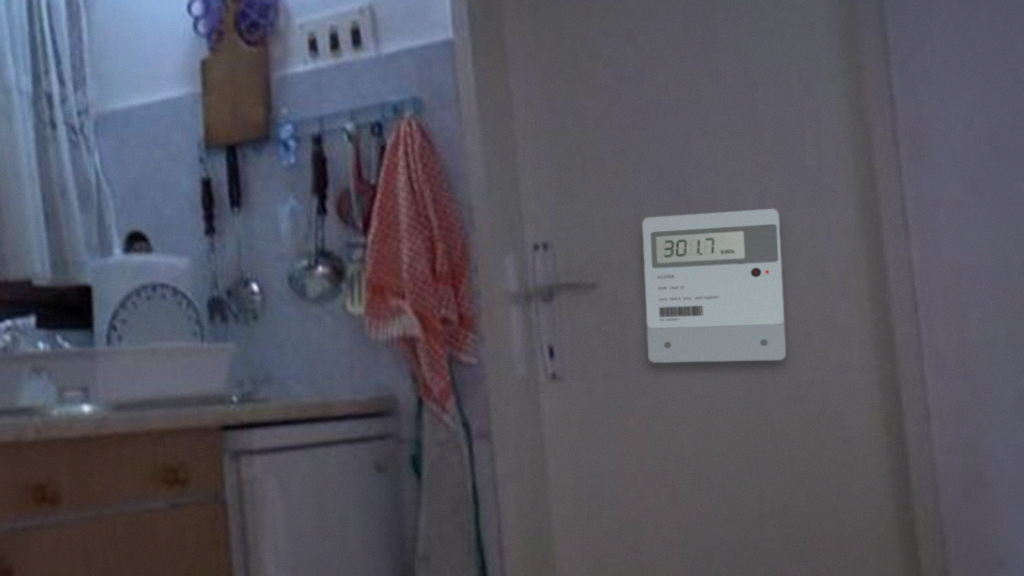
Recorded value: value=301.7 unit=kWh
